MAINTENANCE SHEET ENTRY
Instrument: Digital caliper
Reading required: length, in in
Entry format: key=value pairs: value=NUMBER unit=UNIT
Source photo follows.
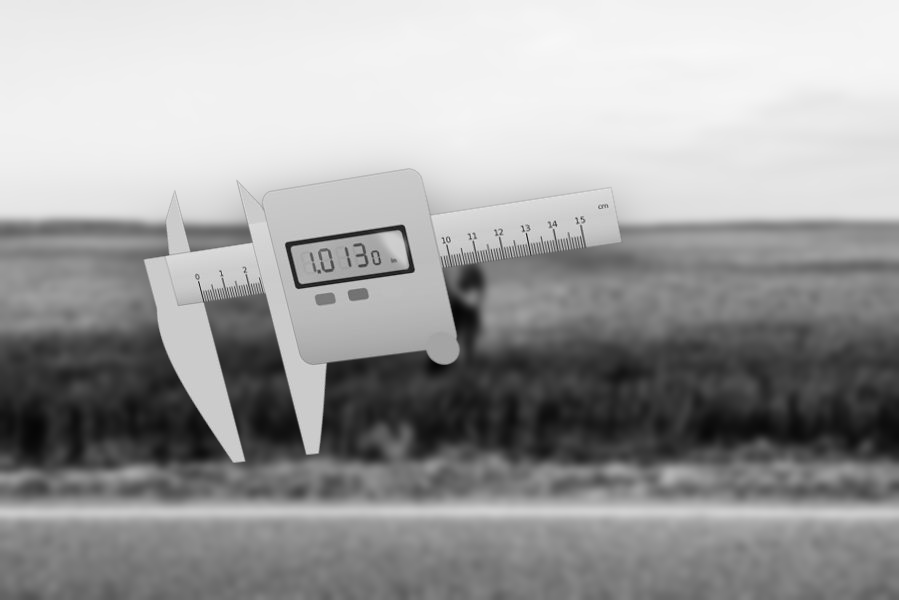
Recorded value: value=1.0130 unit=in
